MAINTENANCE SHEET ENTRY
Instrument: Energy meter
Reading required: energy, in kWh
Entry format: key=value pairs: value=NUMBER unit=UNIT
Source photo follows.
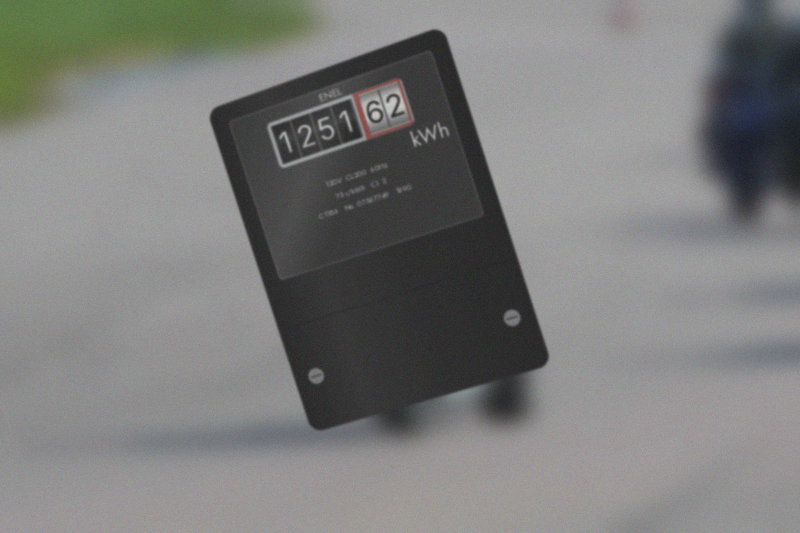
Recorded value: value=1251.62 unit=kWh
